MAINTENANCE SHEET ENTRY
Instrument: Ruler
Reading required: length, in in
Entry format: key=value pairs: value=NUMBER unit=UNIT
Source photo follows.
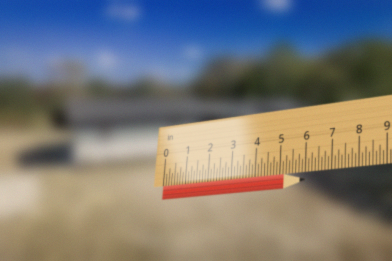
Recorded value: value=6 unit=in
